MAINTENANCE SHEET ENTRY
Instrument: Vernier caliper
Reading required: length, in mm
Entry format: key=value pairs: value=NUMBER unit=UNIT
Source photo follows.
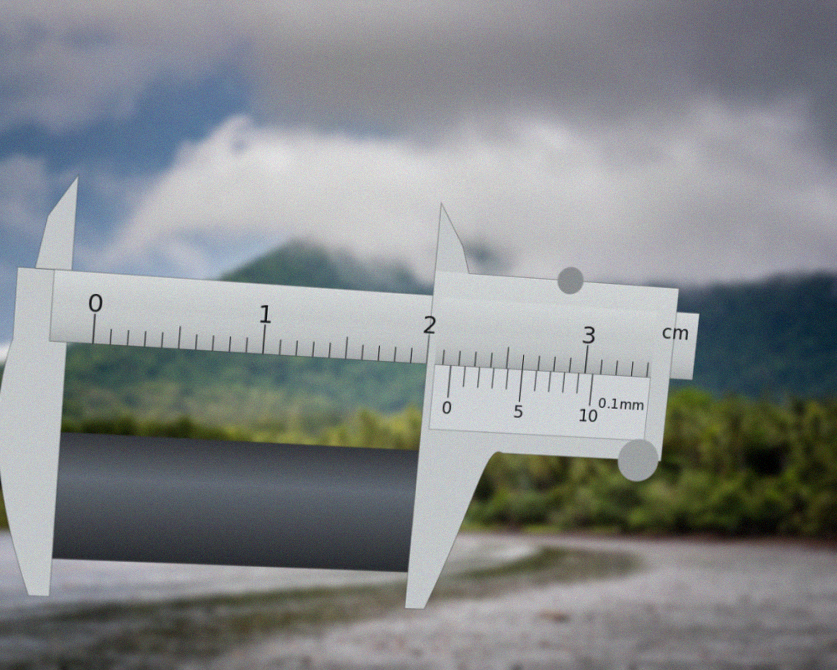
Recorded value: value=21.5 unit=mm
